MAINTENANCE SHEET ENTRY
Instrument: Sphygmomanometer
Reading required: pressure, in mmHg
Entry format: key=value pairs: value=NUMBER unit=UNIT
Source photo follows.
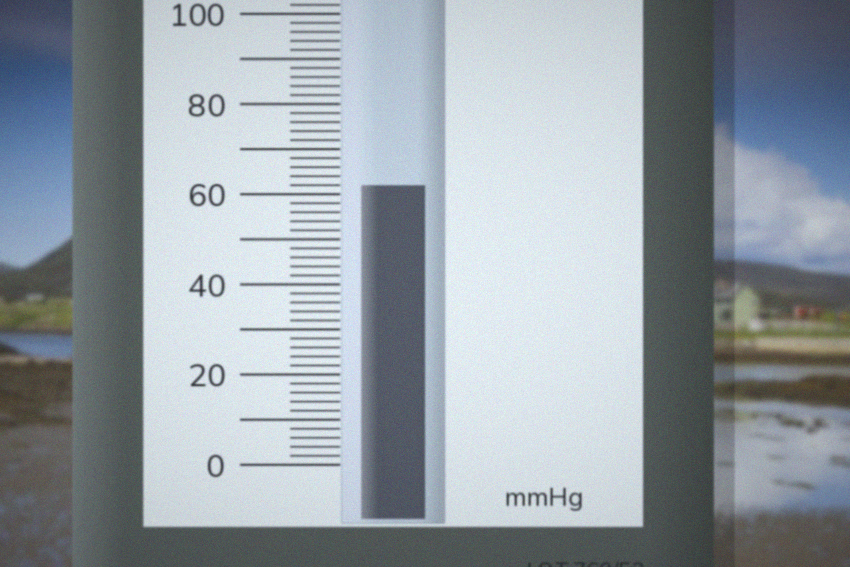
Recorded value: value=62 unit=mmHg
